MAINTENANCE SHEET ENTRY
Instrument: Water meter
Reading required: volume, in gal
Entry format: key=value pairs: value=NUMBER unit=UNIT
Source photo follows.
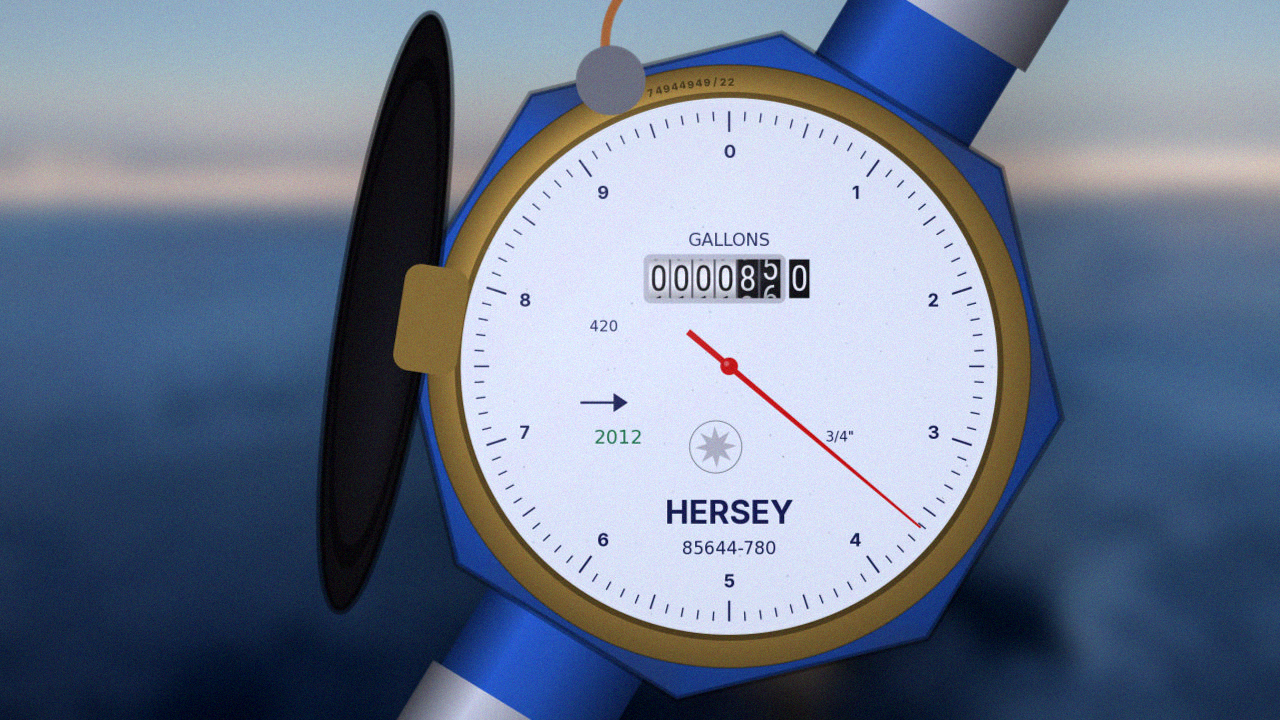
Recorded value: value=853.6 unit=gal
